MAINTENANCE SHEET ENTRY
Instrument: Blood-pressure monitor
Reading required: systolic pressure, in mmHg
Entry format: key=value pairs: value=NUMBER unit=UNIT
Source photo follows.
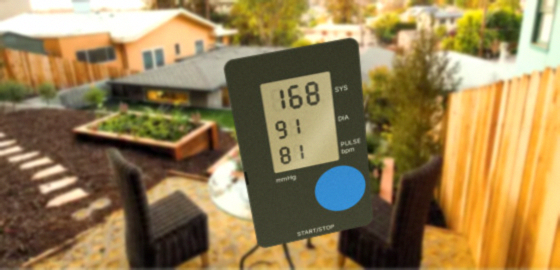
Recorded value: value=168 unit=mmHg
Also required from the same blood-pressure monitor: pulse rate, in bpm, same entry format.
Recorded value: value=81 unit=bpm
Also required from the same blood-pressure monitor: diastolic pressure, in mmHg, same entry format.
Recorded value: value=91 unit=mmHg
